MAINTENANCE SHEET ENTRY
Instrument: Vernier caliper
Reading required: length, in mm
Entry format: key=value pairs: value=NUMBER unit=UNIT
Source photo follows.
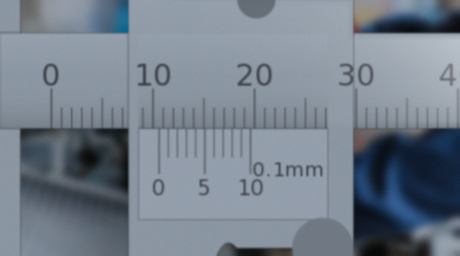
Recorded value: value=10.6 unit=mm
